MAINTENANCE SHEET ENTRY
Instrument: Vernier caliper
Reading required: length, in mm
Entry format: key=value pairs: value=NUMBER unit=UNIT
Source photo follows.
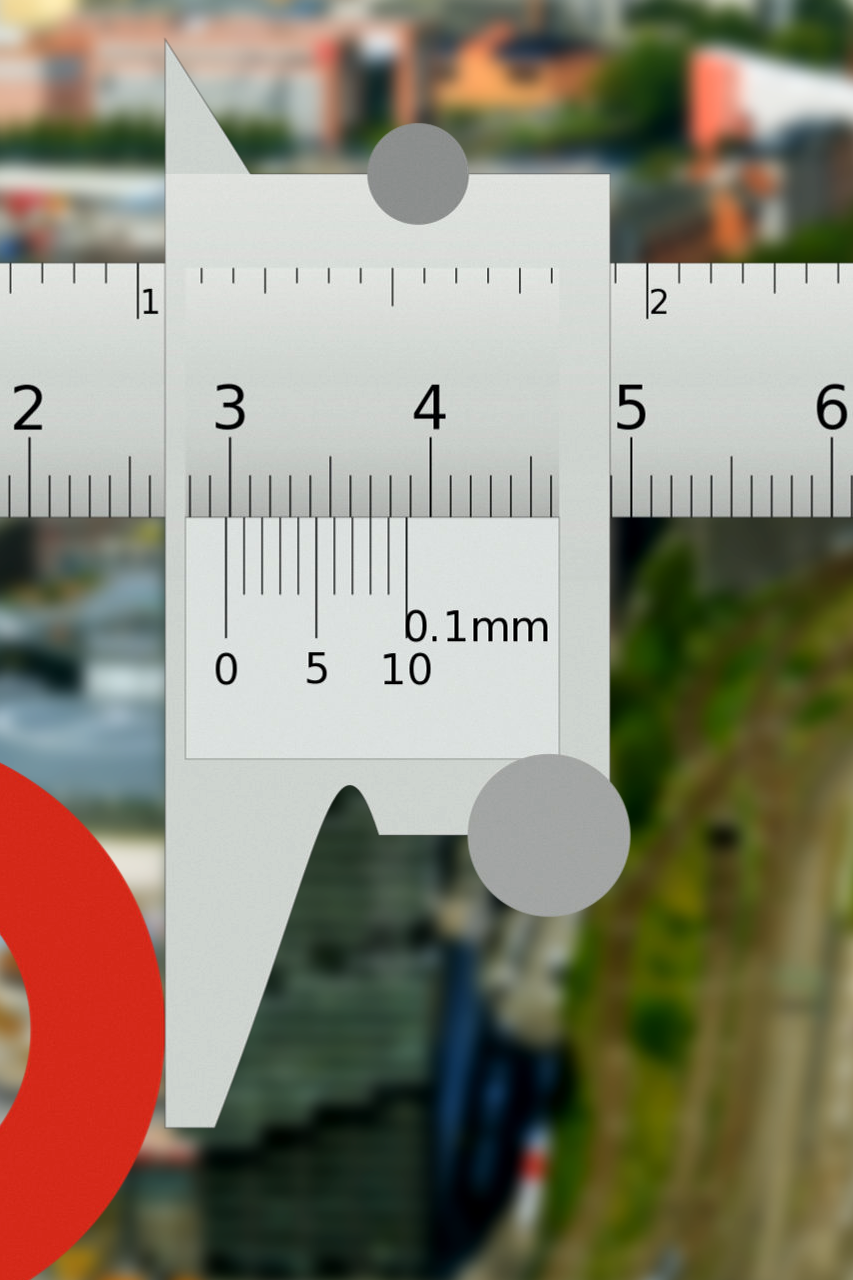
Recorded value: value=29.8 unit=mm
